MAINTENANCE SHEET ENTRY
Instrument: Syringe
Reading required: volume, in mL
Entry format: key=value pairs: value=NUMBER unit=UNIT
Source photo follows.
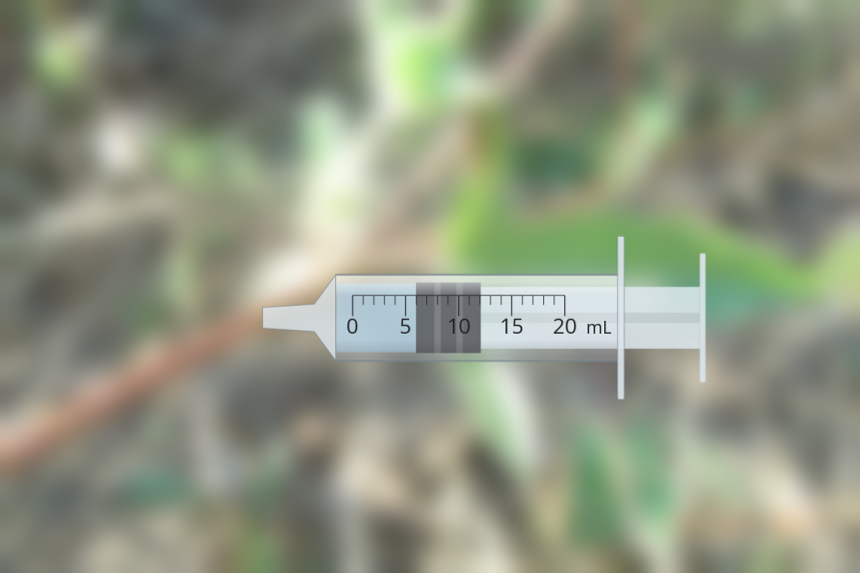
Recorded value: value=6 unit=mL
